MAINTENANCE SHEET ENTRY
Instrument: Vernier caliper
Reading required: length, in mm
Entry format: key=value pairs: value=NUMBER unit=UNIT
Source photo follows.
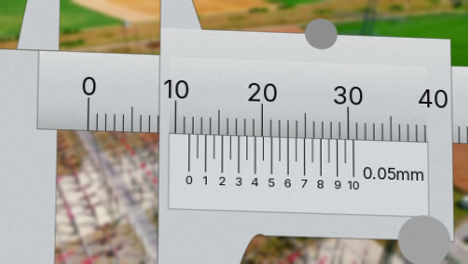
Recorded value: value=11.6 unit=mm
